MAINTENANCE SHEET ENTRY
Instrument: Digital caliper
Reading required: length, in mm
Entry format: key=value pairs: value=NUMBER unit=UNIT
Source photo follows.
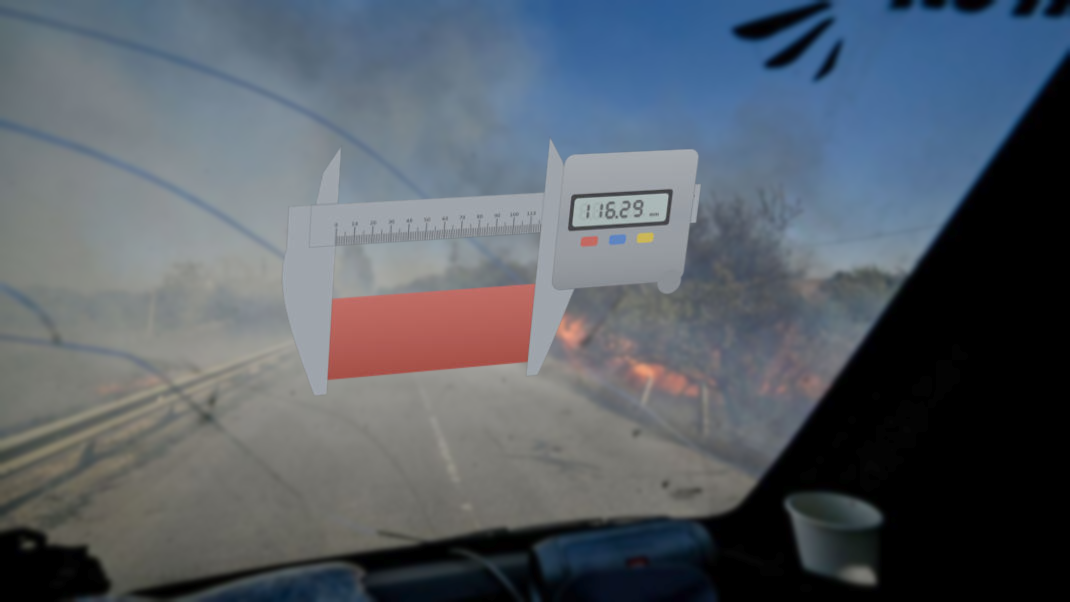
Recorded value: value=116.29 unit=mm
